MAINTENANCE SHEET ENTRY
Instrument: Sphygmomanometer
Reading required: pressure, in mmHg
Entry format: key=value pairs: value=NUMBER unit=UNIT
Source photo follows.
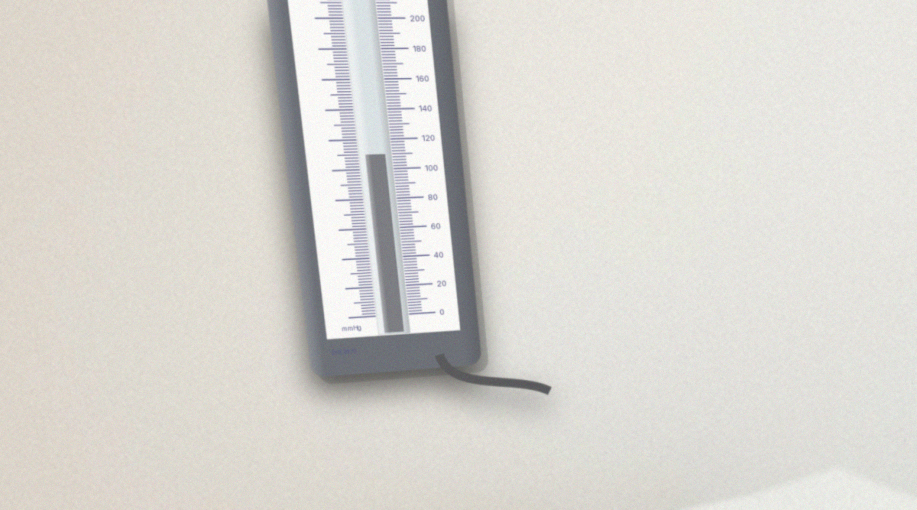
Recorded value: value=110 unit=mmHg
